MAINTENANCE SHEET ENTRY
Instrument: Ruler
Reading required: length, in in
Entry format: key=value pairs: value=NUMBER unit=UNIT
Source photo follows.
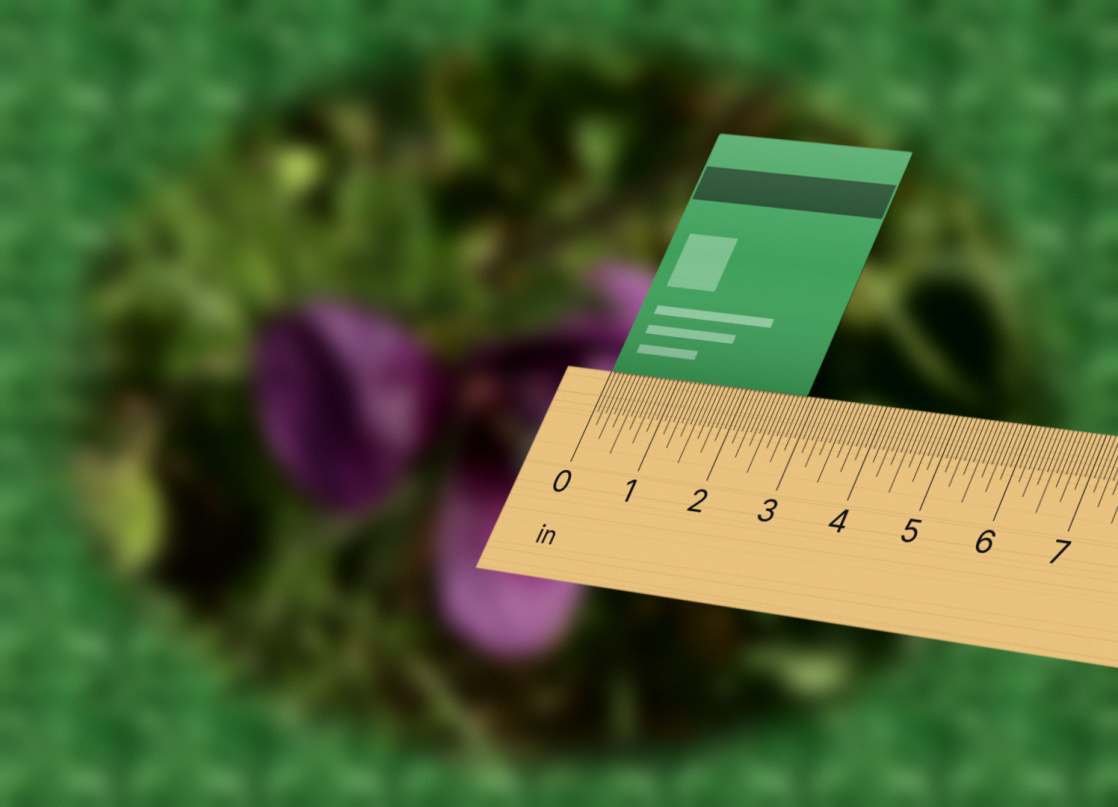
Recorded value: value=2.875 unit=in
